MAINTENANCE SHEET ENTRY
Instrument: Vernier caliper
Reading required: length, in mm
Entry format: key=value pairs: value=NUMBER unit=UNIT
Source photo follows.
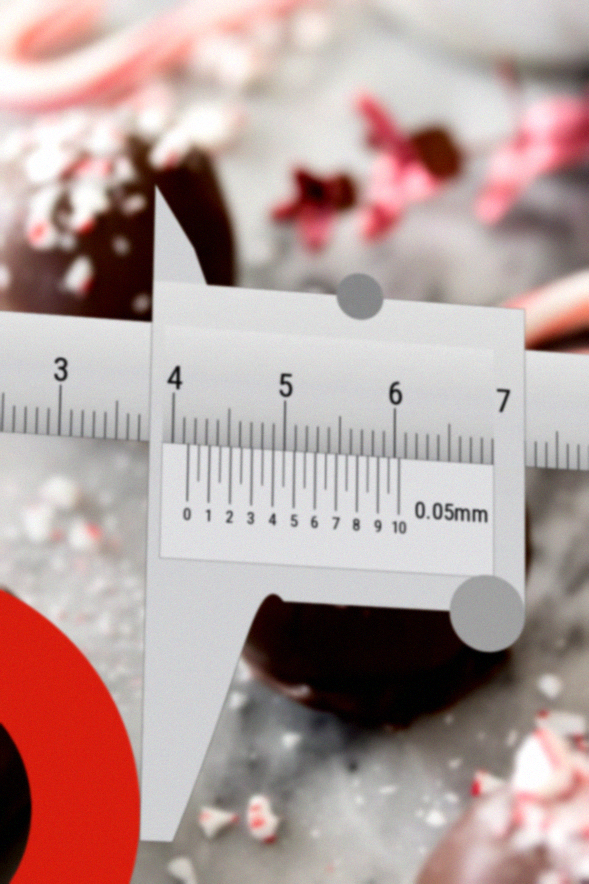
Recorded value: value=41.4 unit=mm
